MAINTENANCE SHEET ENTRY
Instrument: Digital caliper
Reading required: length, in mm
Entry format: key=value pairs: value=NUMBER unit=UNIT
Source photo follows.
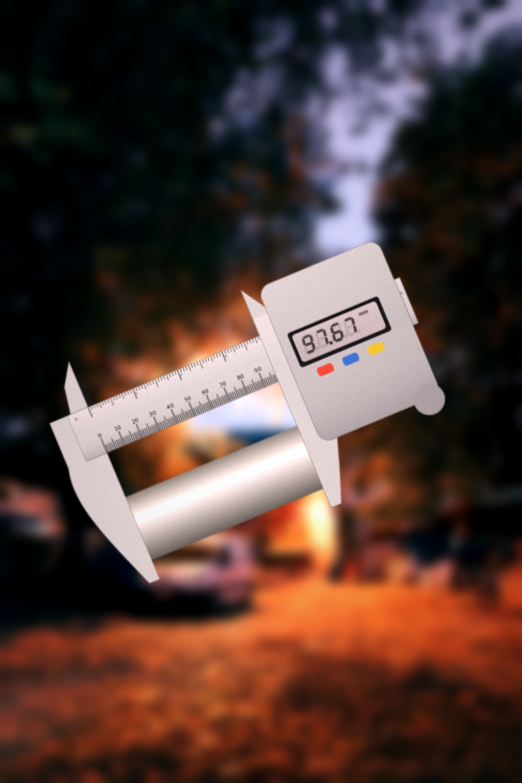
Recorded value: value=97.67 unit=mm
